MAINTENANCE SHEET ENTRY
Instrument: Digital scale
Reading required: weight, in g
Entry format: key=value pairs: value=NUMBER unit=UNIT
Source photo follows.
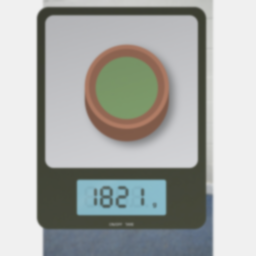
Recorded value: value=1821 unit=g
